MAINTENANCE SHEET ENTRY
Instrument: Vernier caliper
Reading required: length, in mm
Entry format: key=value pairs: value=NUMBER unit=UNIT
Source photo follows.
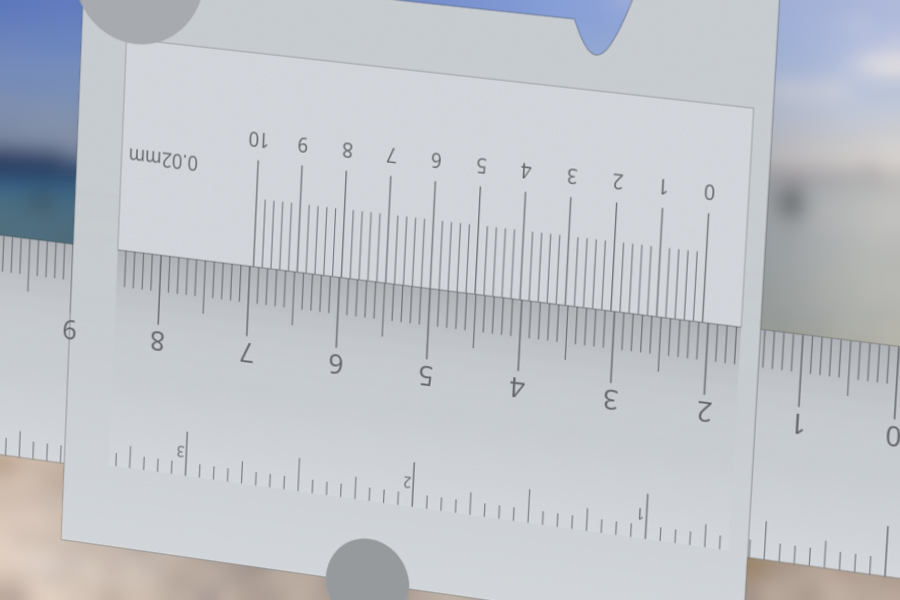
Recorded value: value=20.6 unit=mm
